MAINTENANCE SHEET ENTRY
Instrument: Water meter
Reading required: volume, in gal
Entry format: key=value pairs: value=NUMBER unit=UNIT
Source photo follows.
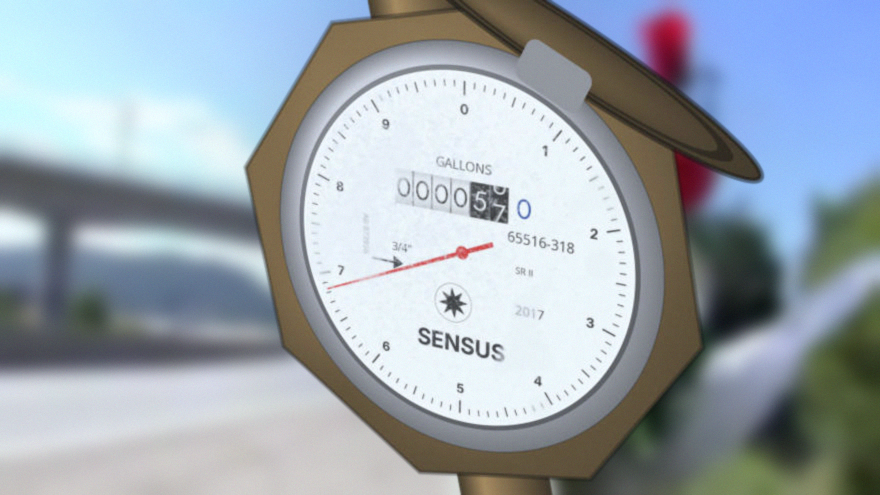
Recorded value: value=566.8 unit=gal
